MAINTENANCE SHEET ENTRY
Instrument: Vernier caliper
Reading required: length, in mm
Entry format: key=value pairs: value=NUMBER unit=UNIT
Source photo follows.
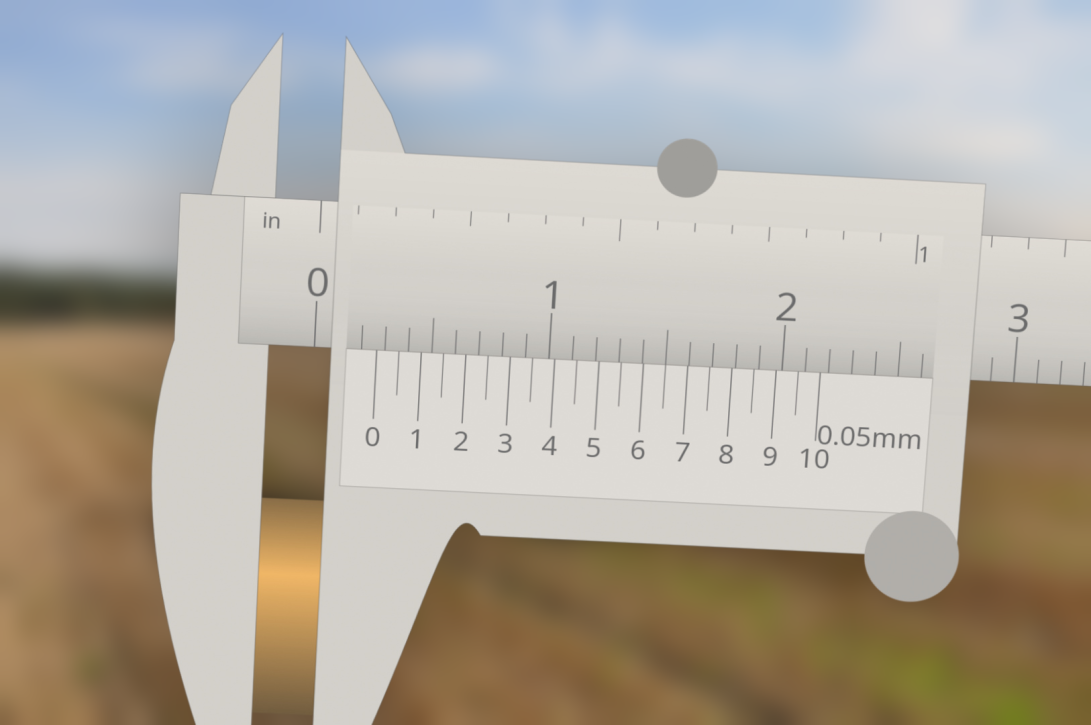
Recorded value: value=2.65 unit=mm
